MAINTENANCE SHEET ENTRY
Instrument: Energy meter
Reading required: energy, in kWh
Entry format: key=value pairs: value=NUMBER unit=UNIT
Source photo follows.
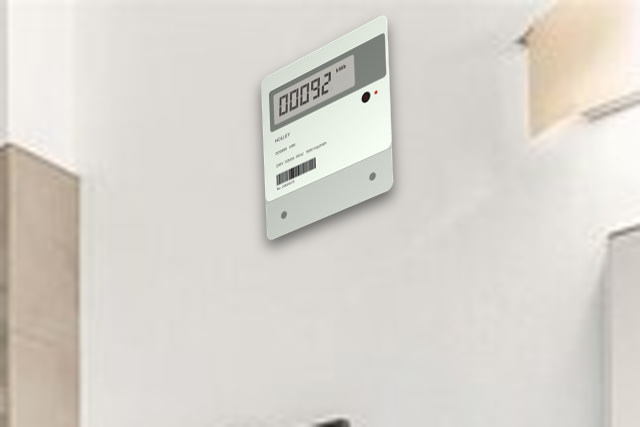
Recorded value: value=92 unit=kWh
